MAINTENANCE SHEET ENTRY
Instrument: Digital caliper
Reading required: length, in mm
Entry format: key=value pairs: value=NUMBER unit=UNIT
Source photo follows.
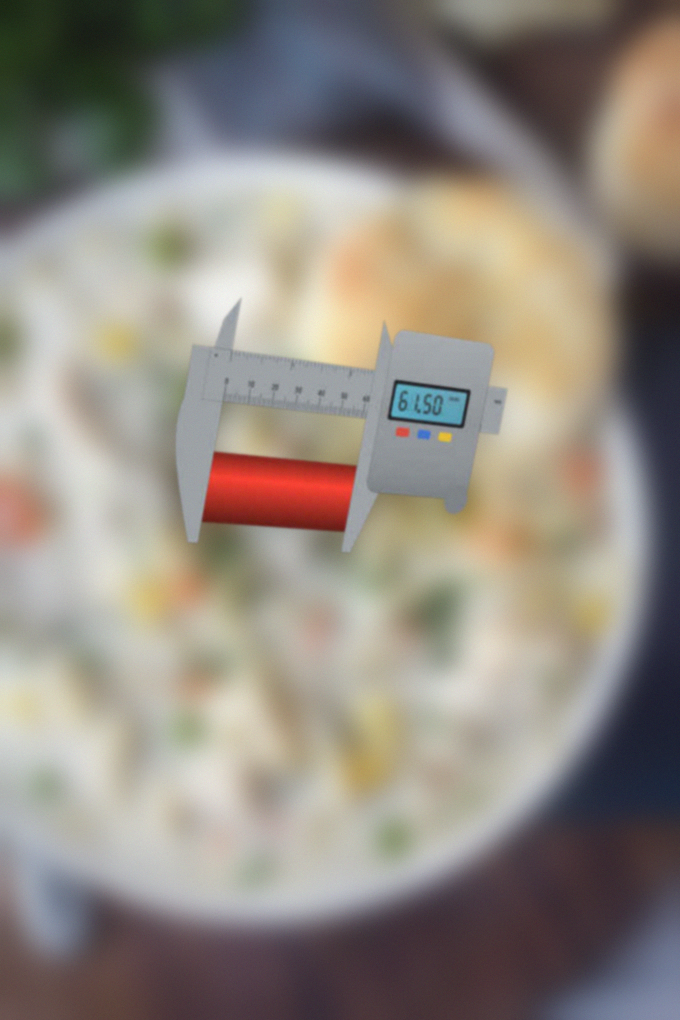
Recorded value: value=61.50 unit=mm
